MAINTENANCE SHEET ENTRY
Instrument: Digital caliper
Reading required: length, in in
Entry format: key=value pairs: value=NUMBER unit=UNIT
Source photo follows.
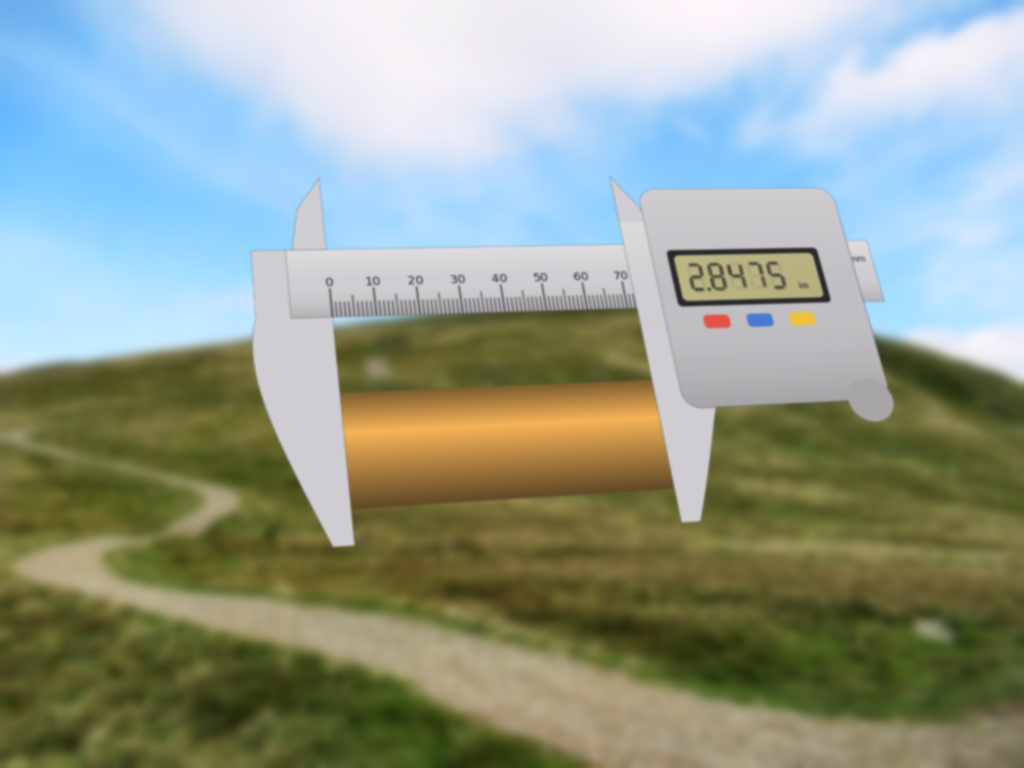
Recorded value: value=2.8475 unit=in
